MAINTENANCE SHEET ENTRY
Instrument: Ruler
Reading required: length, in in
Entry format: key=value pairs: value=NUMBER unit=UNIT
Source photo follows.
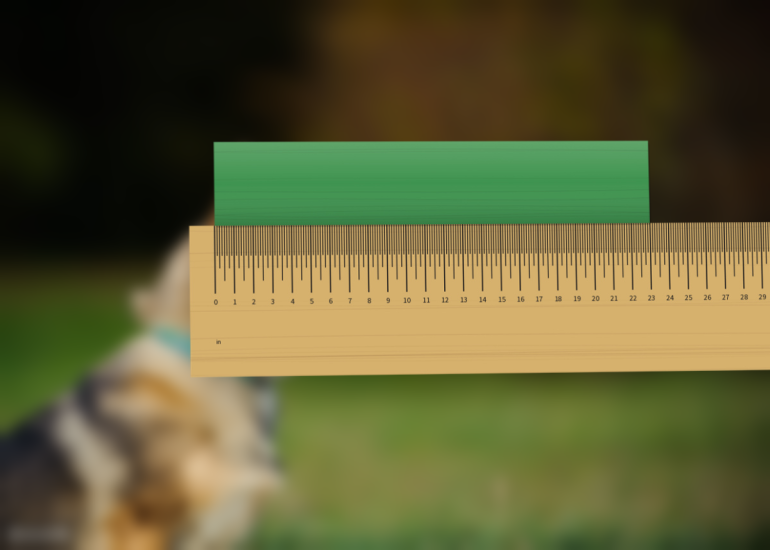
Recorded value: value=23 unit=in
